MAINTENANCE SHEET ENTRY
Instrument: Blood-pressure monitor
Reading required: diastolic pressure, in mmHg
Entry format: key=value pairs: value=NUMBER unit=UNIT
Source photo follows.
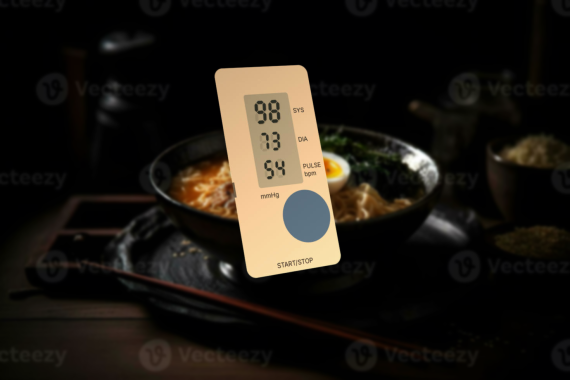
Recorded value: value=73 unit=mmHg
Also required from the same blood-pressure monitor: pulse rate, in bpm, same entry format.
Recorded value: value=54 unit=bpm
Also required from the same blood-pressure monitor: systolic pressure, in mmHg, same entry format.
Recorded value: value=98 unit=mmHg
